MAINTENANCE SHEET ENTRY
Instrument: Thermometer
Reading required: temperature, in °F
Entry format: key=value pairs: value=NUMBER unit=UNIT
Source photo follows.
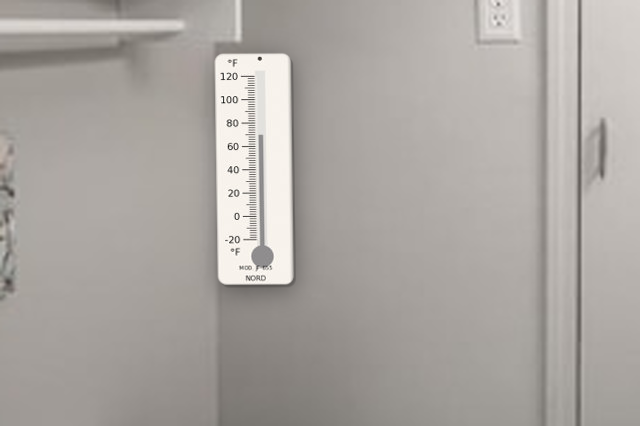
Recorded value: value=70 unit=°F
